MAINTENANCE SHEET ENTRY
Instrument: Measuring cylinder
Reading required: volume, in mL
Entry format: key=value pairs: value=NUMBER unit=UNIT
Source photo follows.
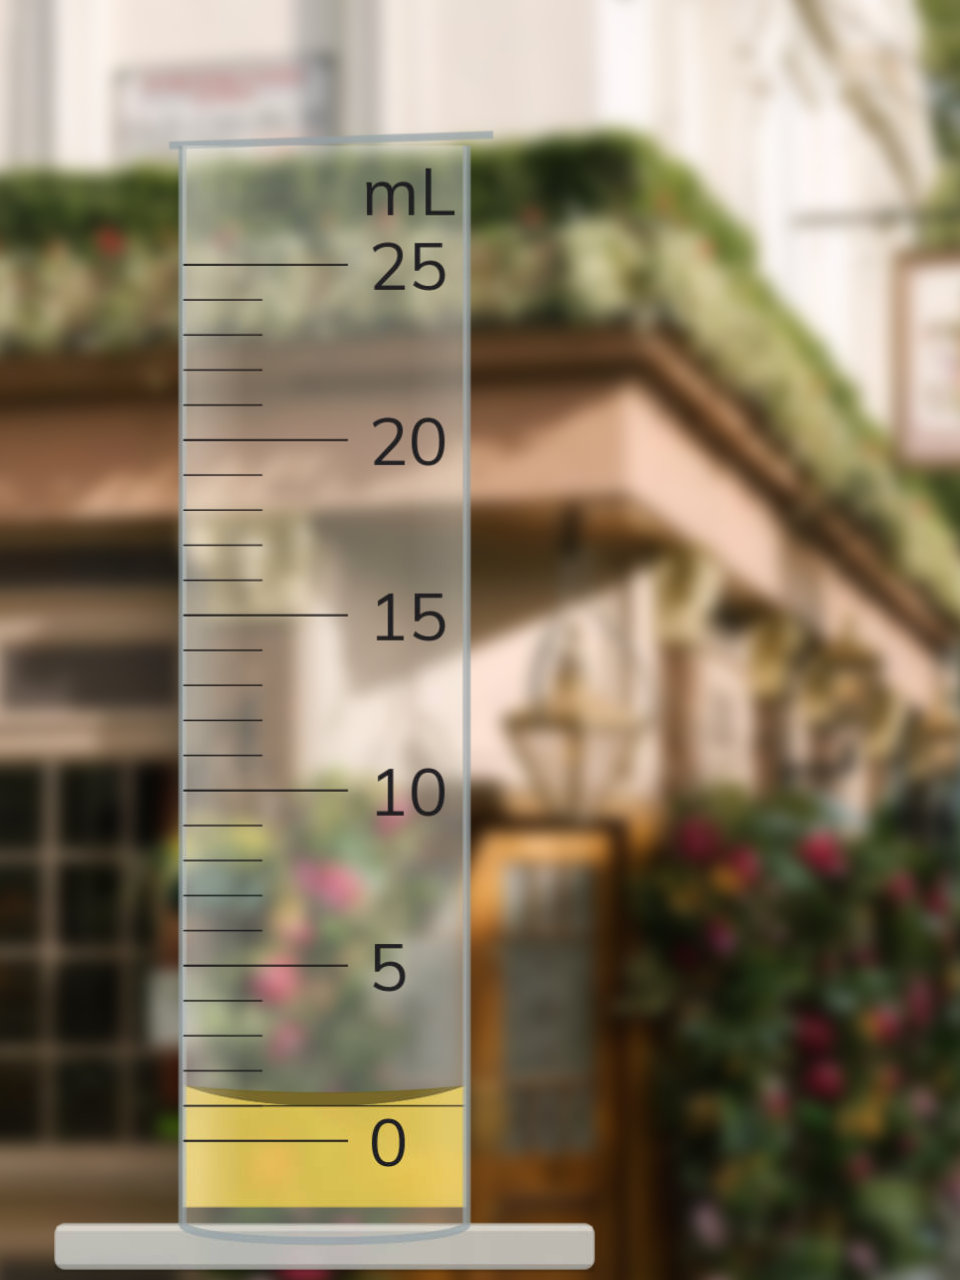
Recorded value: value=1 unit=mL
